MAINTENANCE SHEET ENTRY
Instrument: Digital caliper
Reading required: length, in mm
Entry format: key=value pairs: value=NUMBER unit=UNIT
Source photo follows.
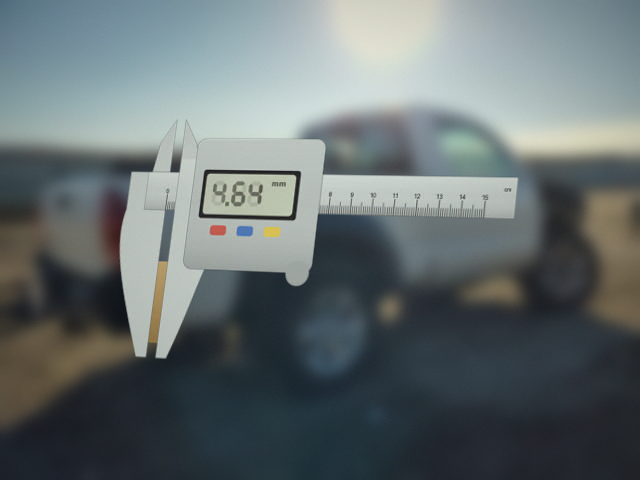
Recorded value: value=4.64 unit=mm
